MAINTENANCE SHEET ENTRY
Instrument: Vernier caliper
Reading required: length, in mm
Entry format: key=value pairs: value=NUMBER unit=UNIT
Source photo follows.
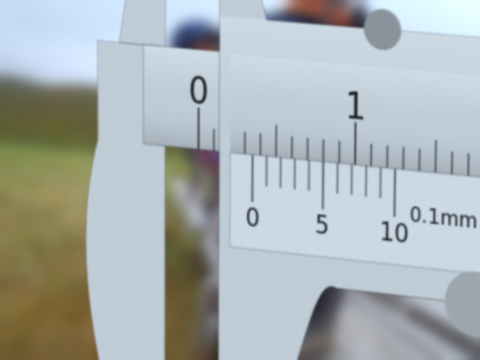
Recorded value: value=3.5 unit=mm
